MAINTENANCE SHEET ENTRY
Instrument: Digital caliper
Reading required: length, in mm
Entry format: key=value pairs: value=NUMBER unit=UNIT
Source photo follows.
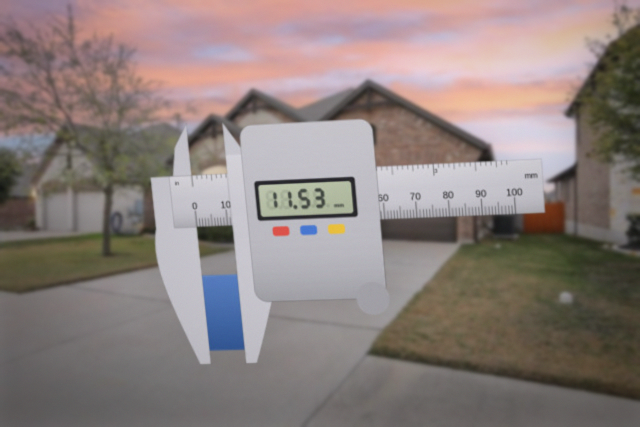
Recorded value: value=11.53 unit=mm
